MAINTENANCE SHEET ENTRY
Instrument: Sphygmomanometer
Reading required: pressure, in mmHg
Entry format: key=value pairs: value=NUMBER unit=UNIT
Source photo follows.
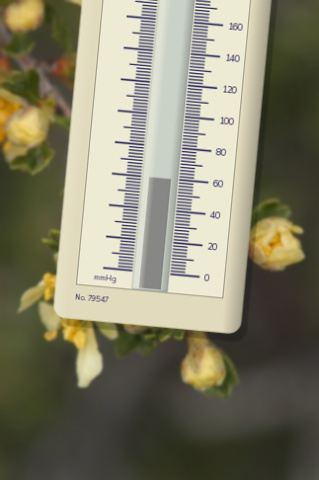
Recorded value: value=60 unit=mmHg
